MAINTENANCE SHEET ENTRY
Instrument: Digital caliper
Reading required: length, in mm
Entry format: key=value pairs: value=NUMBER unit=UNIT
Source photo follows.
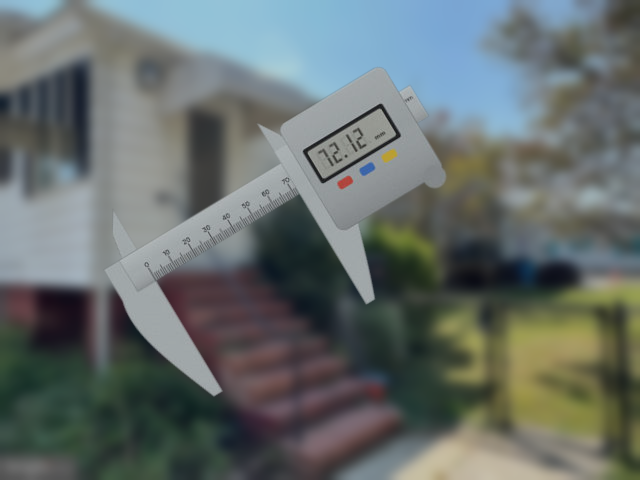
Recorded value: value=72.12 unit=mm
